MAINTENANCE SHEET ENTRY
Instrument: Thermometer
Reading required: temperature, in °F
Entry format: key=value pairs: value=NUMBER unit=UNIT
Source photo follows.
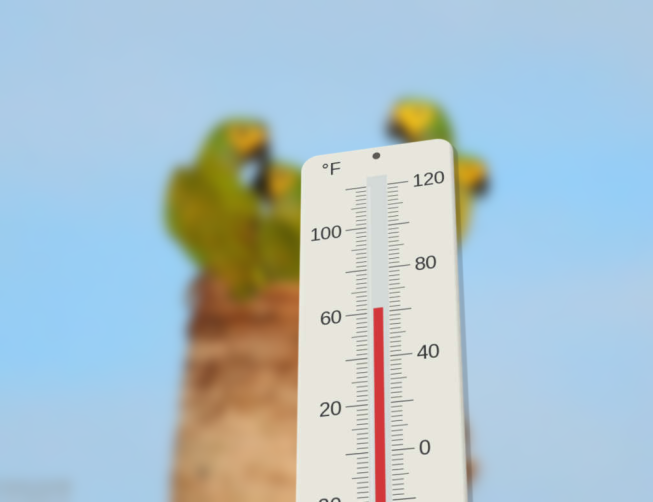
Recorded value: value=62 unit=°F
